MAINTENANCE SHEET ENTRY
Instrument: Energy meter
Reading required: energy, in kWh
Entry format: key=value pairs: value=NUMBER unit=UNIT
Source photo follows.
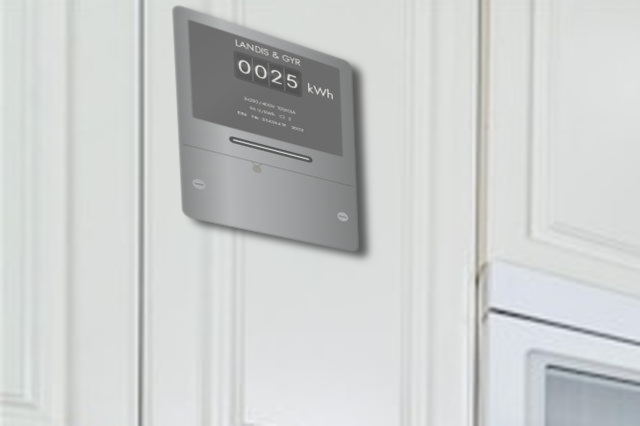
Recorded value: value=25 unit=kWh
